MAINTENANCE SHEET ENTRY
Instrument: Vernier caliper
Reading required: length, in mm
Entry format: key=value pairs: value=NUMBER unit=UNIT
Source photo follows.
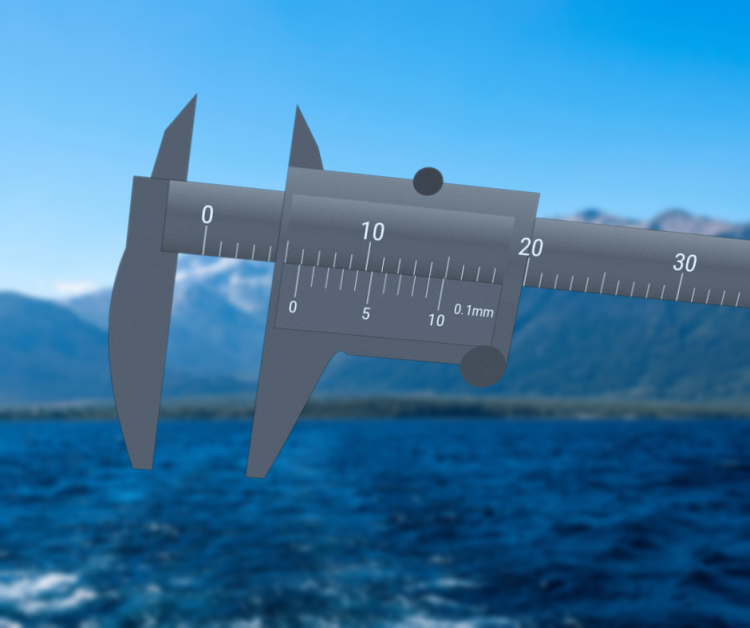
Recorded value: value=5.9 unit=mm
